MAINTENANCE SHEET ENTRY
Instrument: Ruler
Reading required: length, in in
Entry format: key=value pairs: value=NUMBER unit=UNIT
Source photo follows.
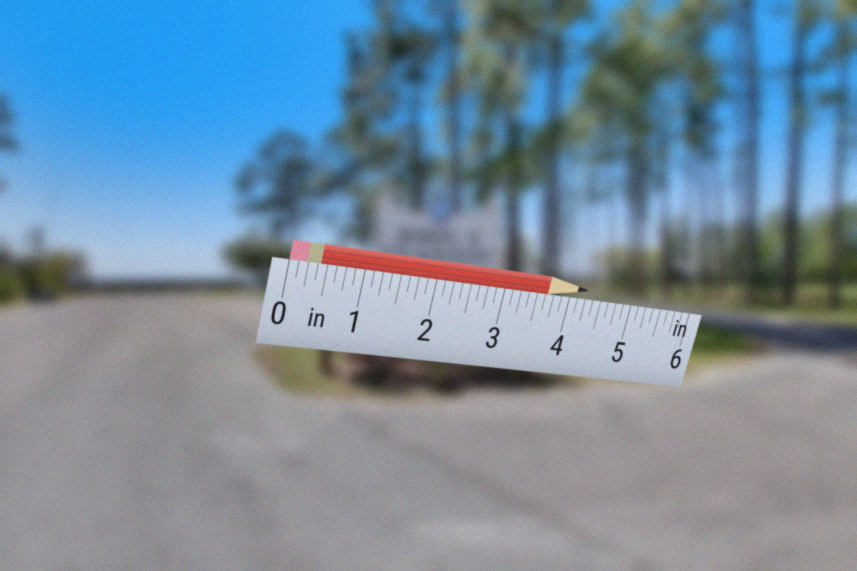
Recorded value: value=4.25 unit=in
